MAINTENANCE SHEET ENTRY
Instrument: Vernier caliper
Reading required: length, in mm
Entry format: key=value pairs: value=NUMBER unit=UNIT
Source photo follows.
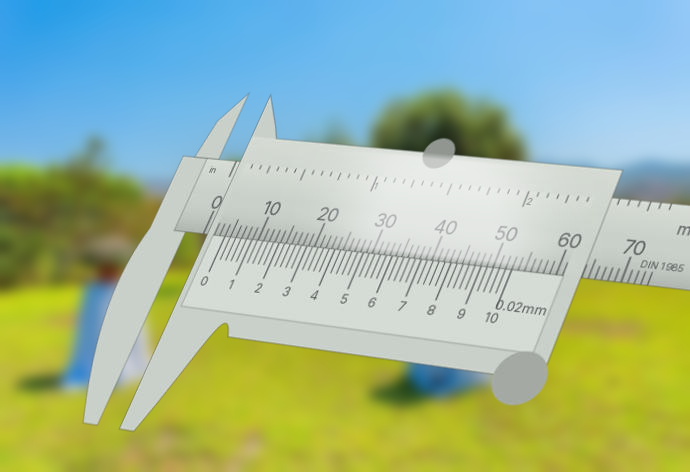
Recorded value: value=4.0 unit=mm
